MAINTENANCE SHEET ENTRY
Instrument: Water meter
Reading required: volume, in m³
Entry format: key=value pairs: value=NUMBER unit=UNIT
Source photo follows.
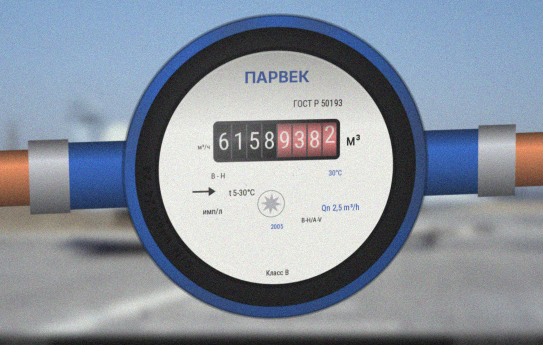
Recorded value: value=6158.9382 unit=m³
